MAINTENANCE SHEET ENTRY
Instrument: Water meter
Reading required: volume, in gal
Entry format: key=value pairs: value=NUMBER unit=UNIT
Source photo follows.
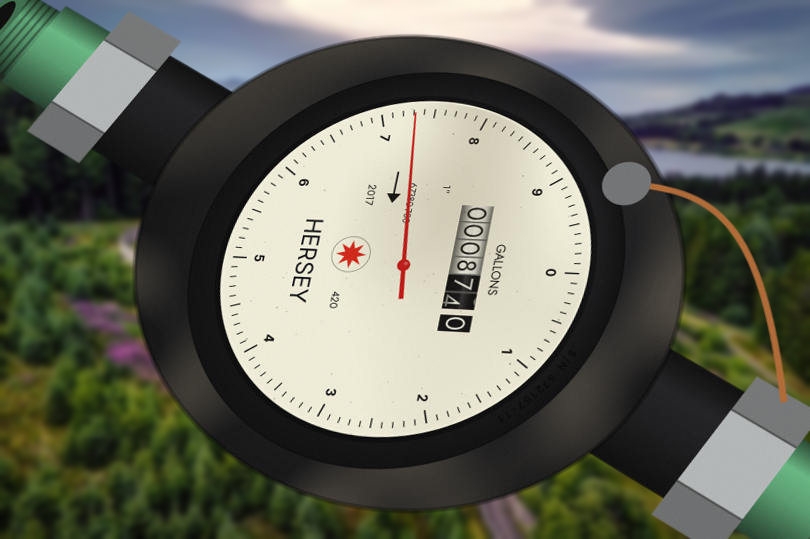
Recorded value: value=8737.3 unit=gal
